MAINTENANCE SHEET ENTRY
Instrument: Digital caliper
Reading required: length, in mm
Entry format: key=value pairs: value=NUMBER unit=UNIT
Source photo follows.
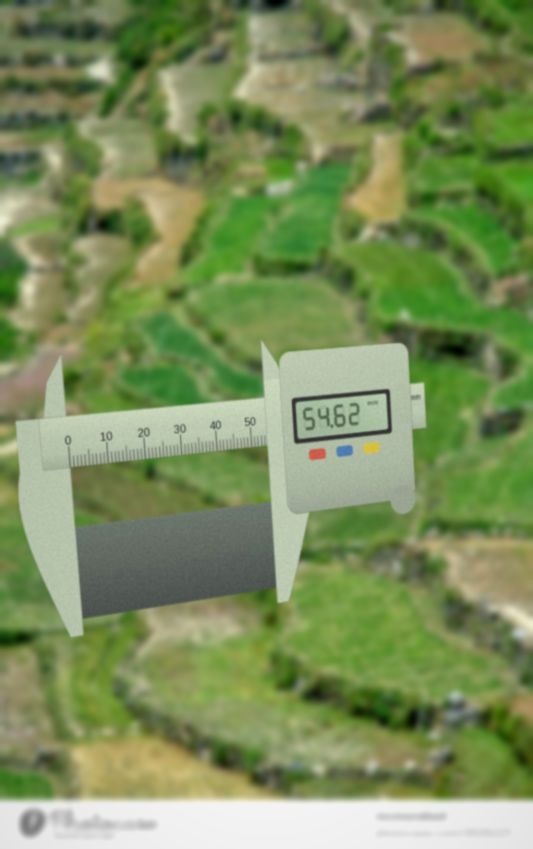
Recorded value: value=54.62 unit=mm
